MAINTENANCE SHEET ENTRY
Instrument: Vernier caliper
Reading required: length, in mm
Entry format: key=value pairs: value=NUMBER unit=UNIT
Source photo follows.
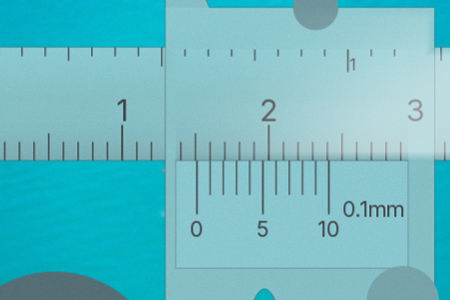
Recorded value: value=15.1 unit=mm
